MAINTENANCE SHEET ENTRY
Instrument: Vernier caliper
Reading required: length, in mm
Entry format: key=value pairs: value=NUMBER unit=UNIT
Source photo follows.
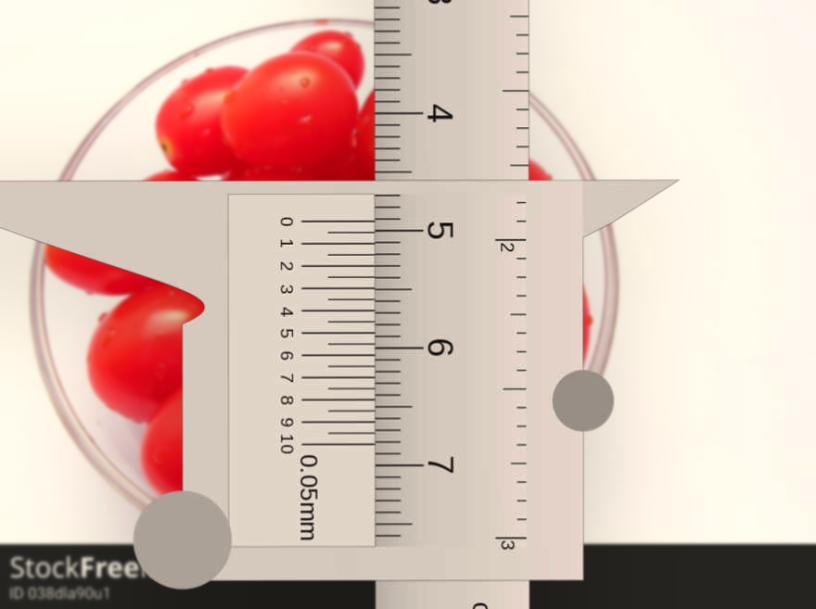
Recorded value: value=49.2 unit=mm
